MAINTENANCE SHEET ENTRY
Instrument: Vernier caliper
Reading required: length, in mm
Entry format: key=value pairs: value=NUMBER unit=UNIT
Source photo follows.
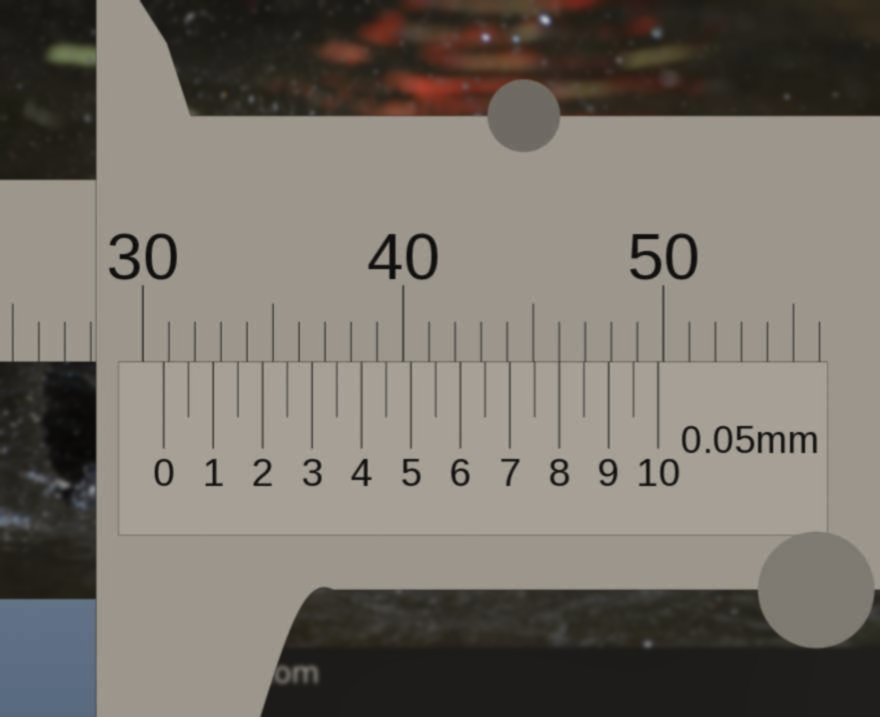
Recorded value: value=30.8 unit=mm
